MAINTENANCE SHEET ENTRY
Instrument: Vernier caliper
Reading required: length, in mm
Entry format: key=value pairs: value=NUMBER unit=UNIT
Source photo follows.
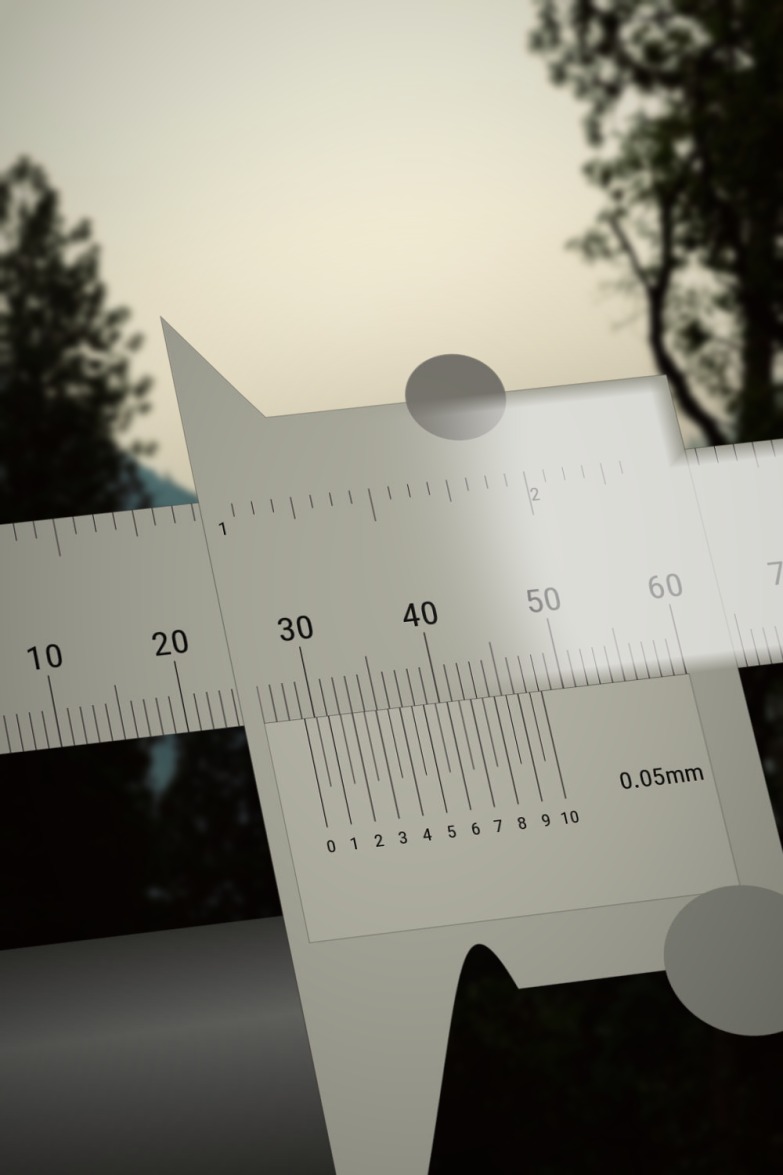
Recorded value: value=29.2 unit=mm
